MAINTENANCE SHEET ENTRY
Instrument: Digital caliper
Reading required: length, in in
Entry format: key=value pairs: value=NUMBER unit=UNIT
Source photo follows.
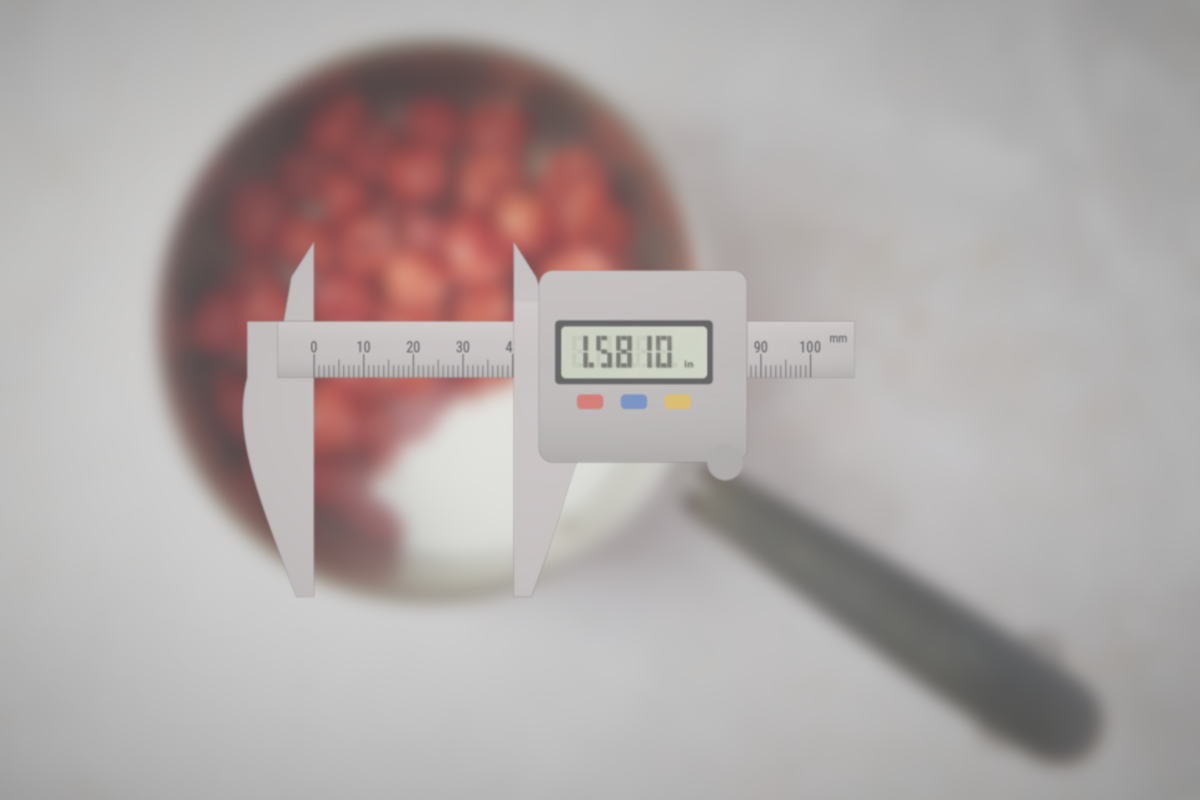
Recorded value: value=1.5810 unit=in
